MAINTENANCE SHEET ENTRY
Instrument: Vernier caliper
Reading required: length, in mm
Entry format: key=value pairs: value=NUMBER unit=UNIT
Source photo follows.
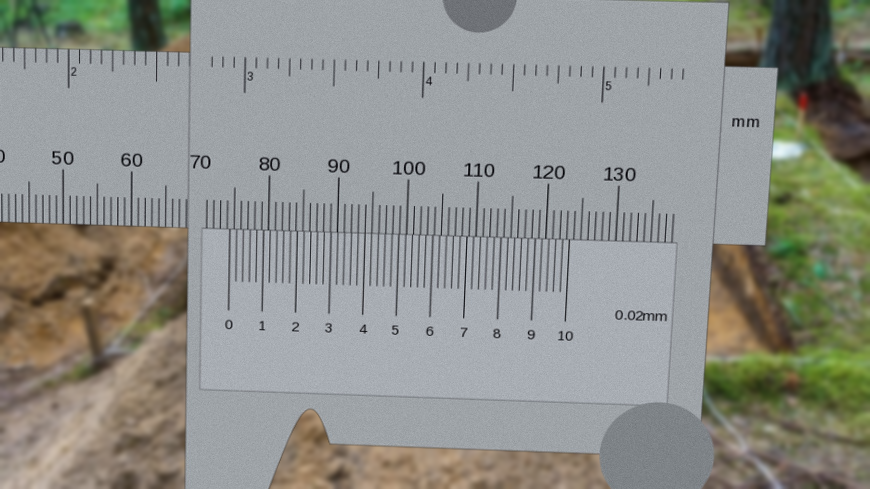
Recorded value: value=74.4 unit=mm
